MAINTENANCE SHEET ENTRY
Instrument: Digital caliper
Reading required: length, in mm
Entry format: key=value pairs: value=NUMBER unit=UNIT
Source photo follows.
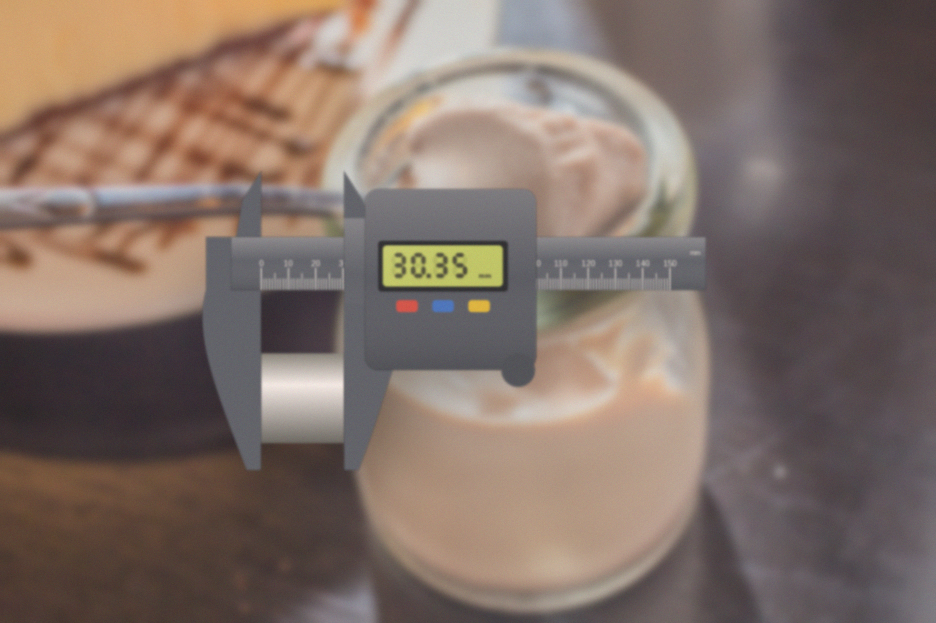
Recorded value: value=30.35 unit=mm
